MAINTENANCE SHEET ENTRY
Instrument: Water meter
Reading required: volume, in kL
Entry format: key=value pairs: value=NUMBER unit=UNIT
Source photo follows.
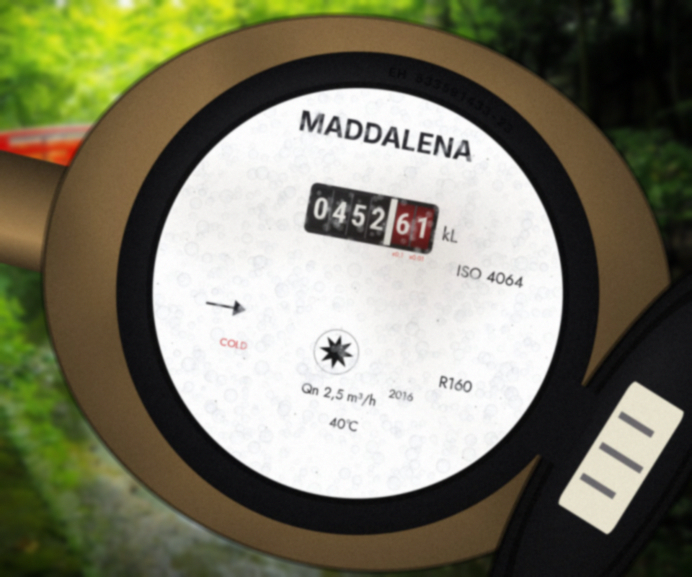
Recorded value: value=452.61 unit=kL
